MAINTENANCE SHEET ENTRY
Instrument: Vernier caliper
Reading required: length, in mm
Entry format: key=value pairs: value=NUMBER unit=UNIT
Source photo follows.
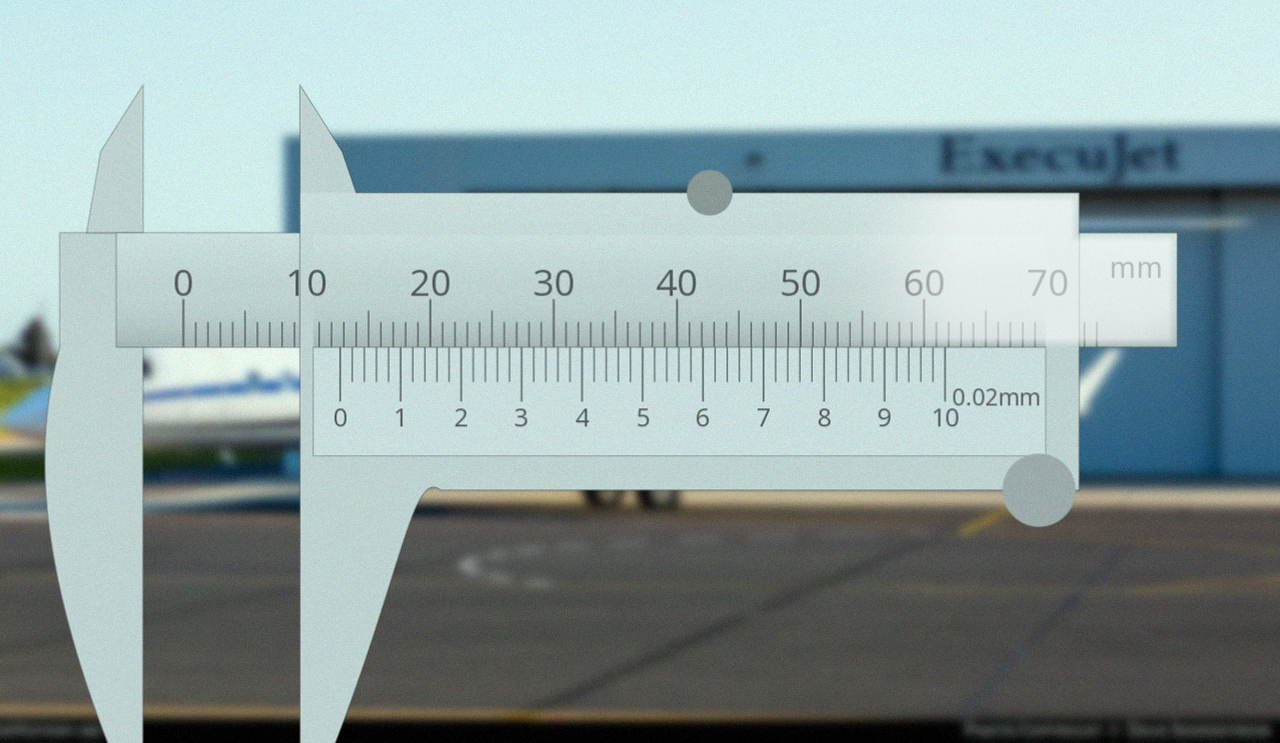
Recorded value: value=12.7 unit=mm
